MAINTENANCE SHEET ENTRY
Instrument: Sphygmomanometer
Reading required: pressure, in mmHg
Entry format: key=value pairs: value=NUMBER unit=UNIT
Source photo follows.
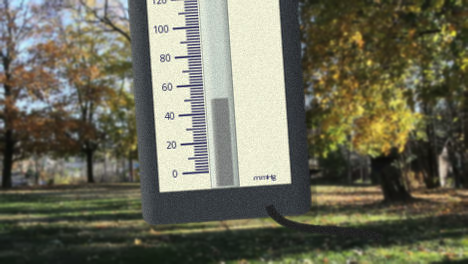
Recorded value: value=50 unit=mmHg
